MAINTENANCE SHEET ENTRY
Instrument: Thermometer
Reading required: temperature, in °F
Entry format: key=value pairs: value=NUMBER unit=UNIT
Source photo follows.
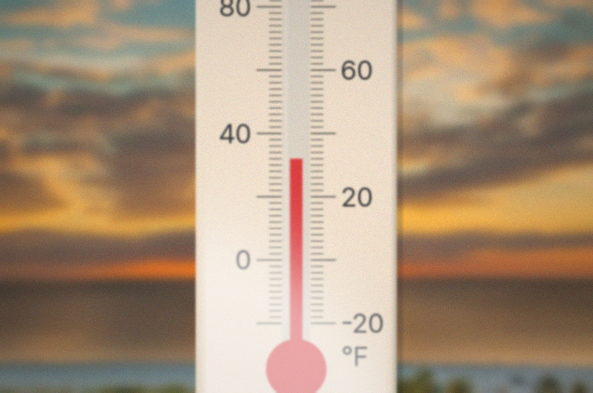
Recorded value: value=32 unit=°F
